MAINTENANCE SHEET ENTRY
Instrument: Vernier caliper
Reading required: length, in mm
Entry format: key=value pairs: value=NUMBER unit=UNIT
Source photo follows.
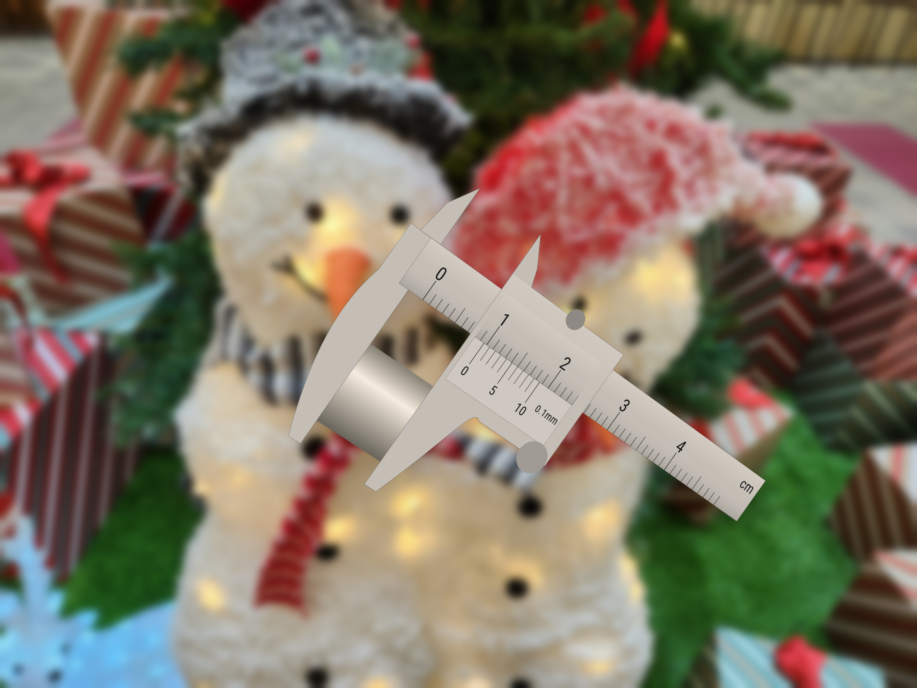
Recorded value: value=9.6 unit=mm
